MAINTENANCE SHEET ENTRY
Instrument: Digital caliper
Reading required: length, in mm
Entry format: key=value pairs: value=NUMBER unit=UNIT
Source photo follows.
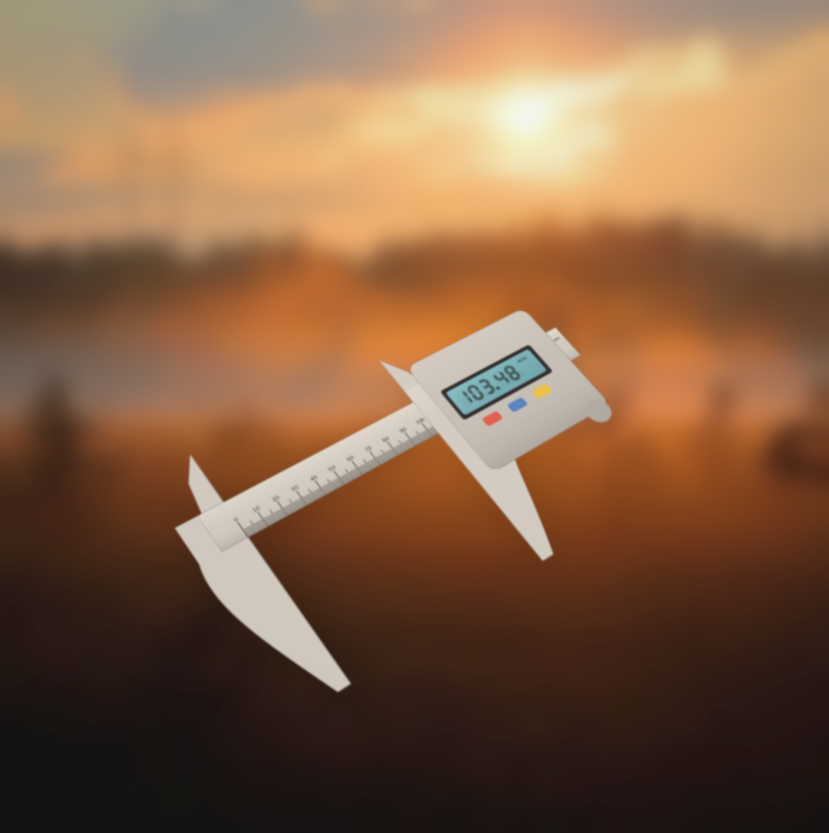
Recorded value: value=103.48 unit=mm
